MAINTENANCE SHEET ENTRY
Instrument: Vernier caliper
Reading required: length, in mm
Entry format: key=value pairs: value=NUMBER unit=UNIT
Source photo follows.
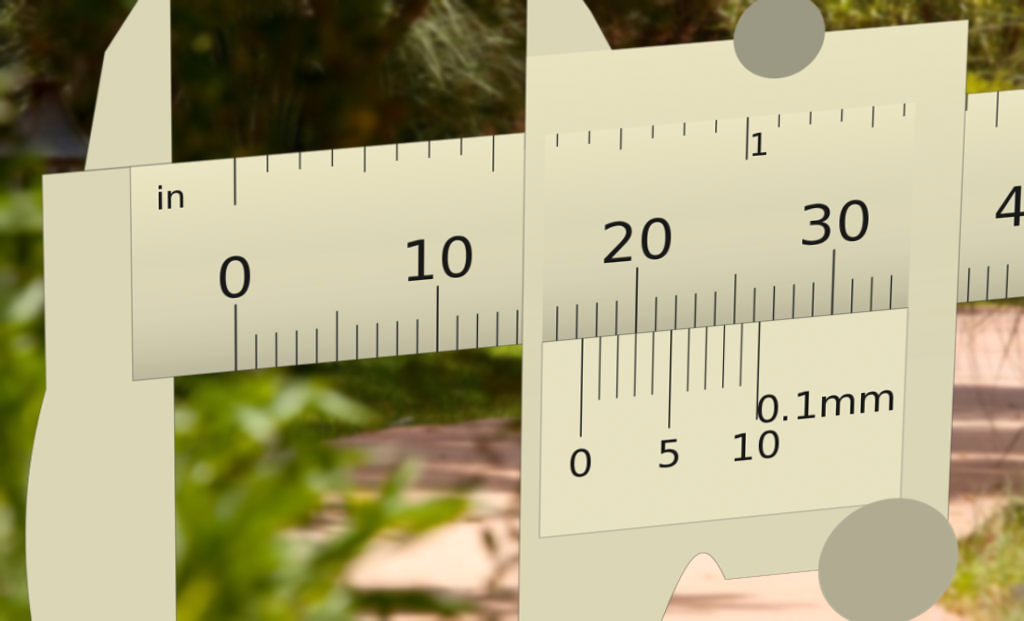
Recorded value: value=17.3 unit=mm
